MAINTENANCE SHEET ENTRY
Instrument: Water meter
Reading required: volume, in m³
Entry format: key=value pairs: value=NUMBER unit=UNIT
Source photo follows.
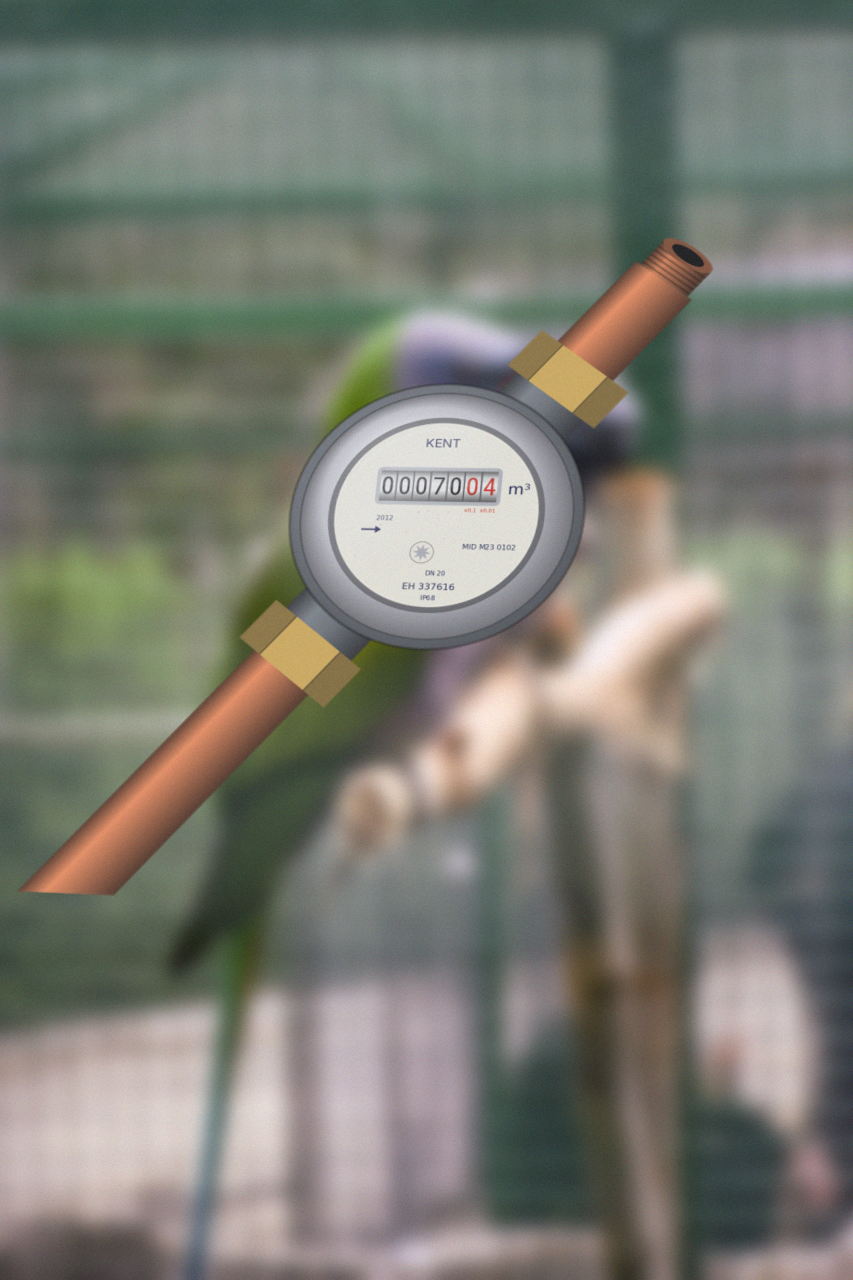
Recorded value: value=70.04 unit=m³
